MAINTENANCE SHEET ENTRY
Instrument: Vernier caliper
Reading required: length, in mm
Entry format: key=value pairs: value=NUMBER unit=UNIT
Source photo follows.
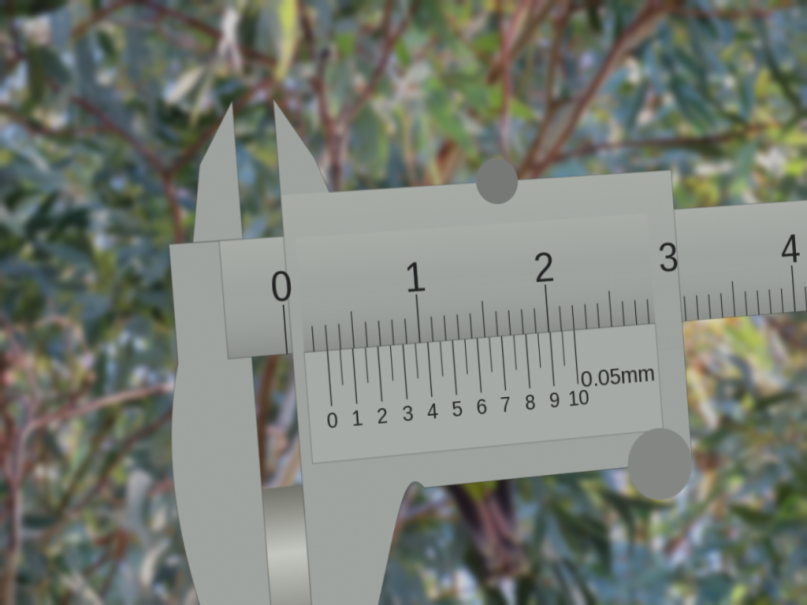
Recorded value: value=3.0 unit=mm
